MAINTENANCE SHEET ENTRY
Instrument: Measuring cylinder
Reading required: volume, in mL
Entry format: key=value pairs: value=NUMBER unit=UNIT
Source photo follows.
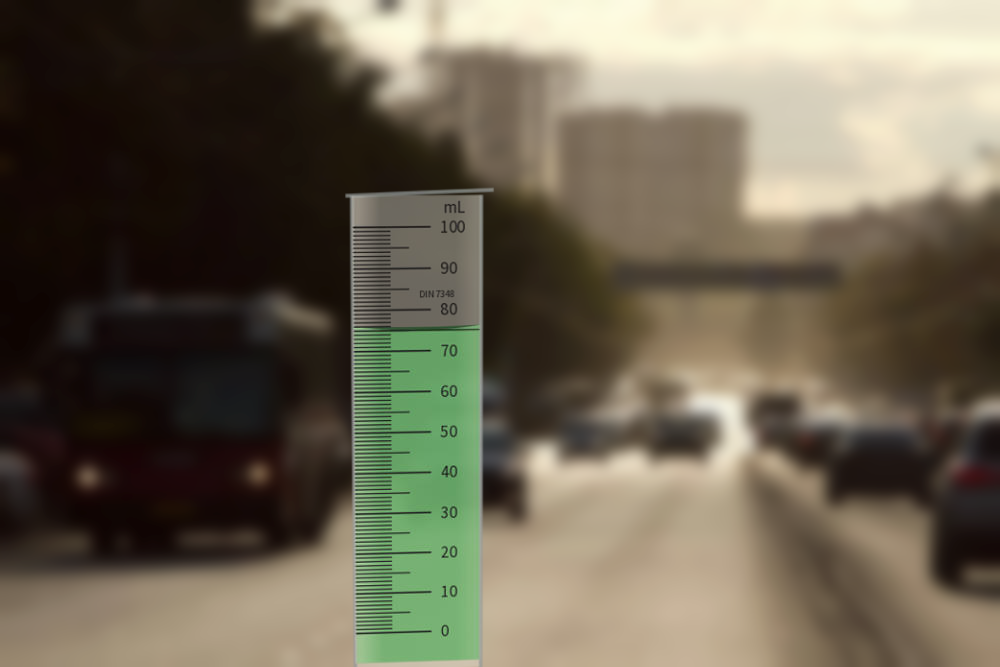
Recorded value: value=75 unit=mL
